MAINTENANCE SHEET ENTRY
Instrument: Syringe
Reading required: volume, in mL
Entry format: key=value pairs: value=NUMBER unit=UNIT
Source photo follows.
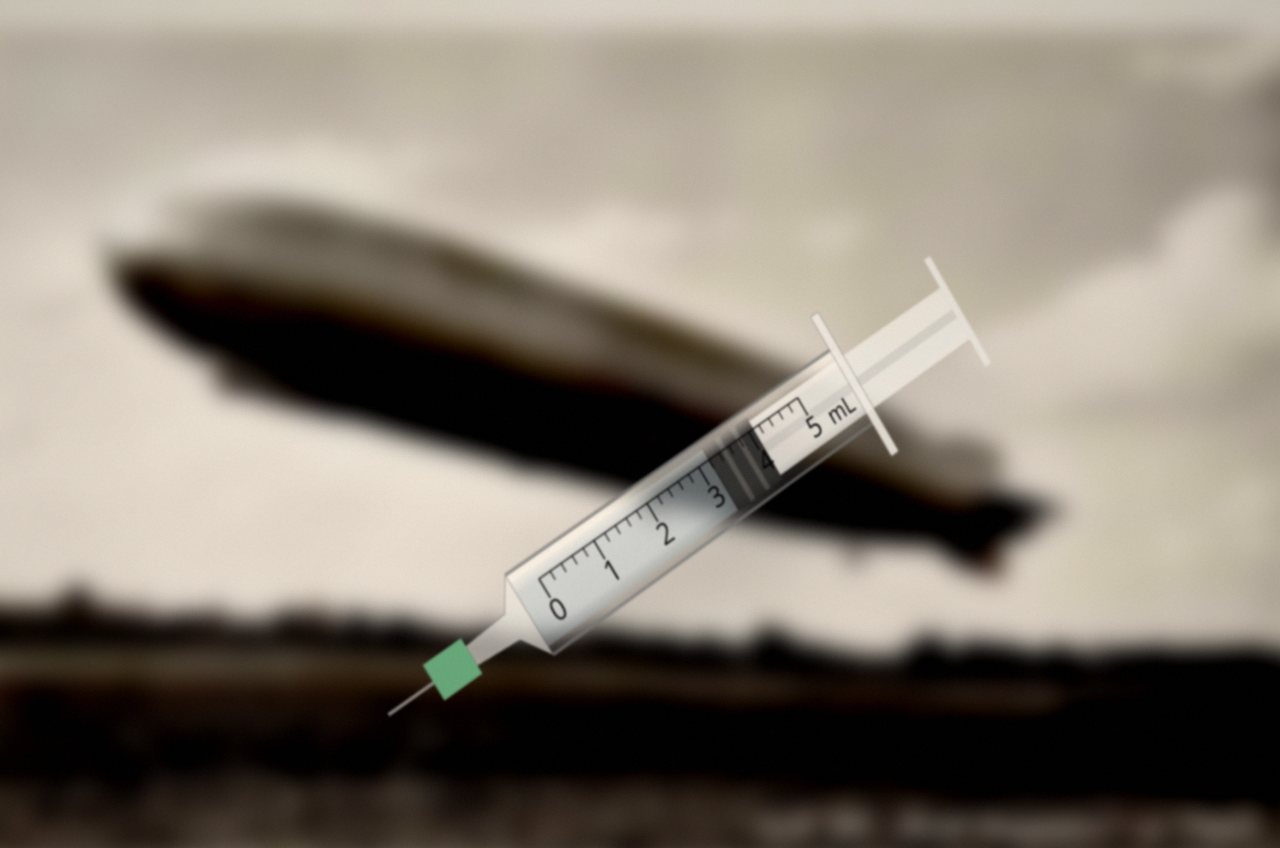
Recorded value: value=3.2 unit=mL
